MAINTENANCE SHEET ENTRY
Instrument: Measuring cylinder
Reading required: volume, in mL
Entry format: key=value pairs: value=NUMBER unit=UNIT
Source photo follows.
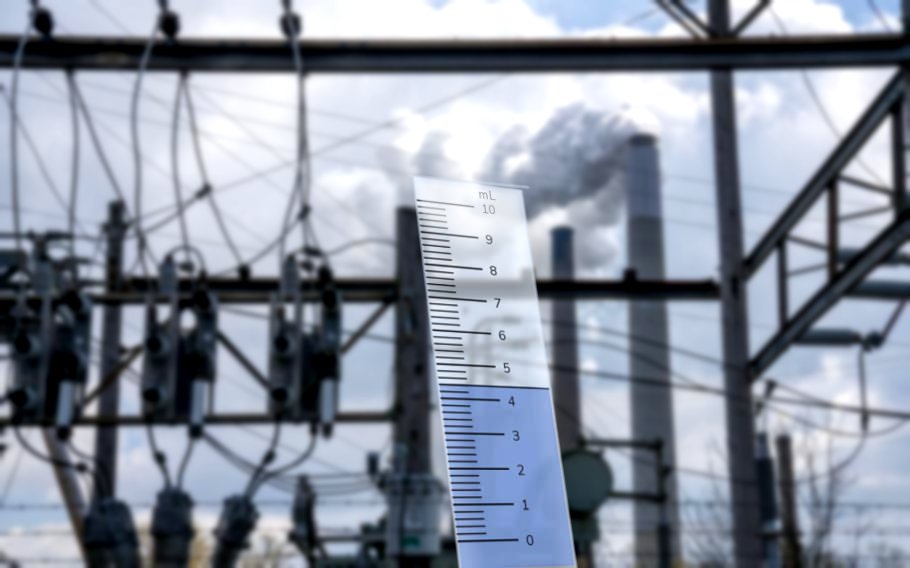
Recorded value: value=4.4 unit=mL
